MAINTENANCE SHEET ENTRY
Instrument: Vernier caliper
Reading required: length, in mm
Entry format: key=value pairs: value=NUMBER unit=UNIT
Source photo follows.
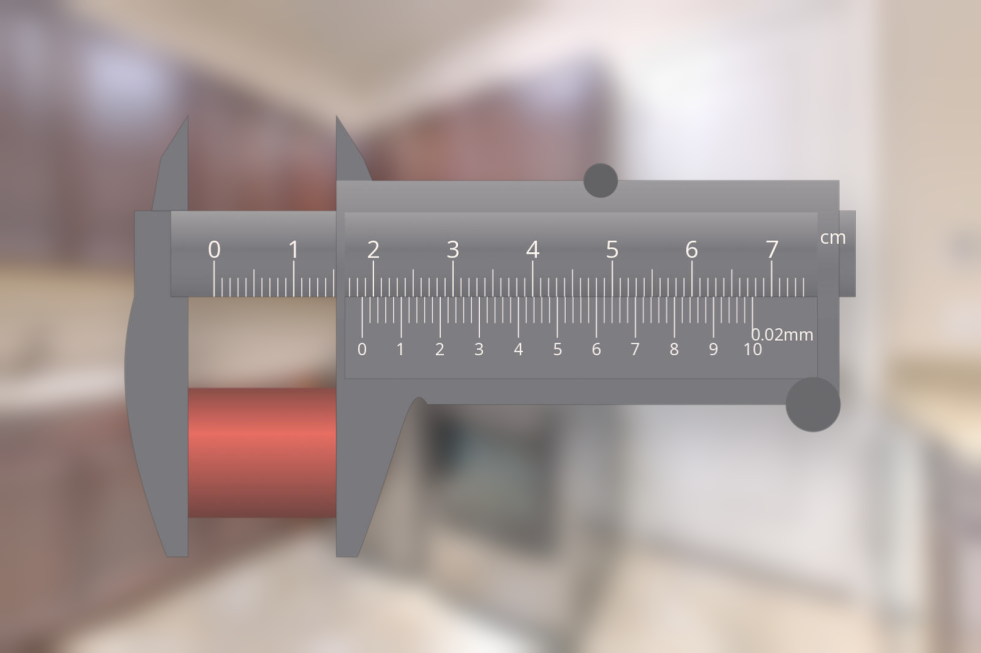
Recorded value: value=18.6 unit=mm
